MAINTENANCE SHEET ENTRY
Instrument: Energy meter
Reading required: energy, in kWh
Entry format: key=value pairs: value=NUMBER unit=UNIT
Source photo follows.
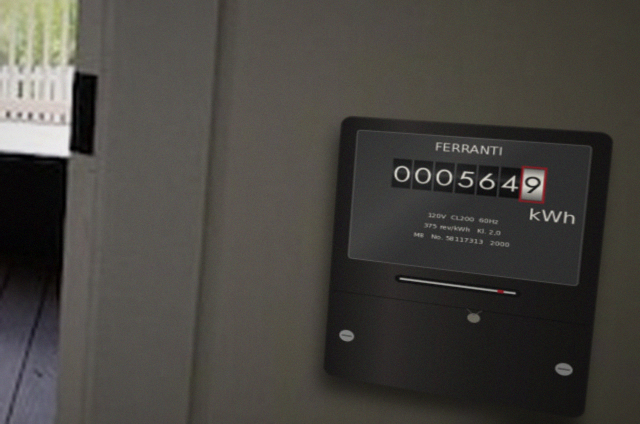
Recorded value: value=564.9 unit=kWh
